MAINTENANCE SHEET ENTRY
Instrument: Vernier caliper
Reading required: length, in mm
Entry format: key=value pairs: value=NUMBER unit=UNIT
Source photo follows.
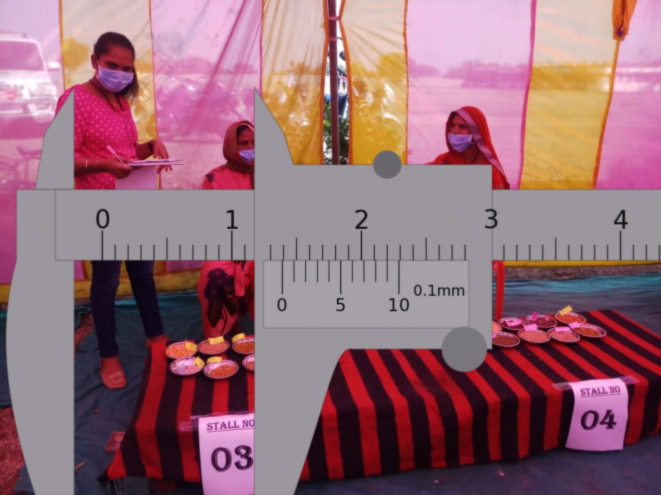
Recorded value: value=13.9 unit=mm
